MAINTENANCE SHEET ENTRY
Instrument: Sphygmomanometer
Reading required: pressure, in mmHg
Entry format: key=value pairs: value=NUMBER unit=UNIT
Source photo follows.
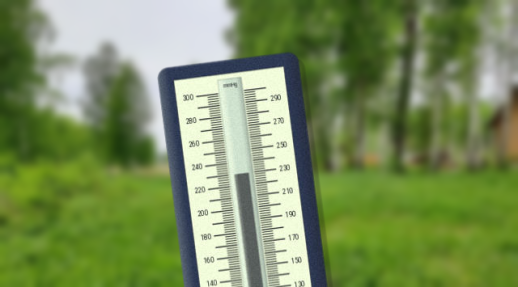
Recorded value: value=230 unit=mmHg
